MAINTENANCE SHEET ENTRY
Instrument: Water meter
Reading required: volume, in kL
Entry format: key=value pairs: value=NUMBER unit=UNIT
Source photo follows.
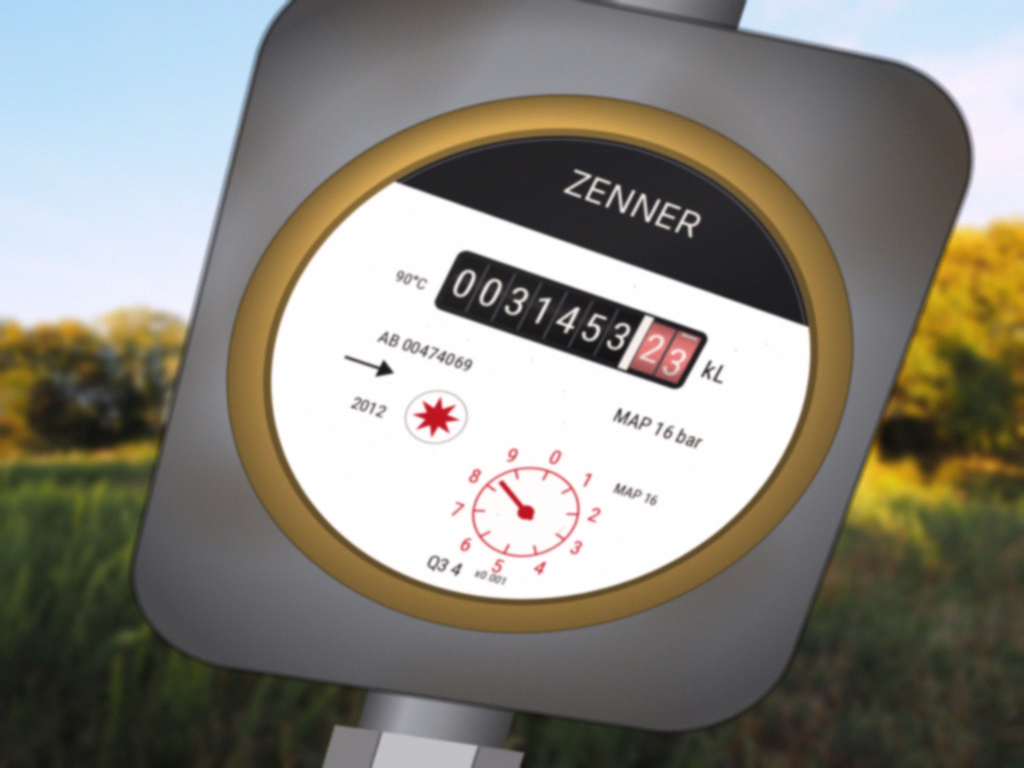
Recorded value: value=31453.228 unit=kL
